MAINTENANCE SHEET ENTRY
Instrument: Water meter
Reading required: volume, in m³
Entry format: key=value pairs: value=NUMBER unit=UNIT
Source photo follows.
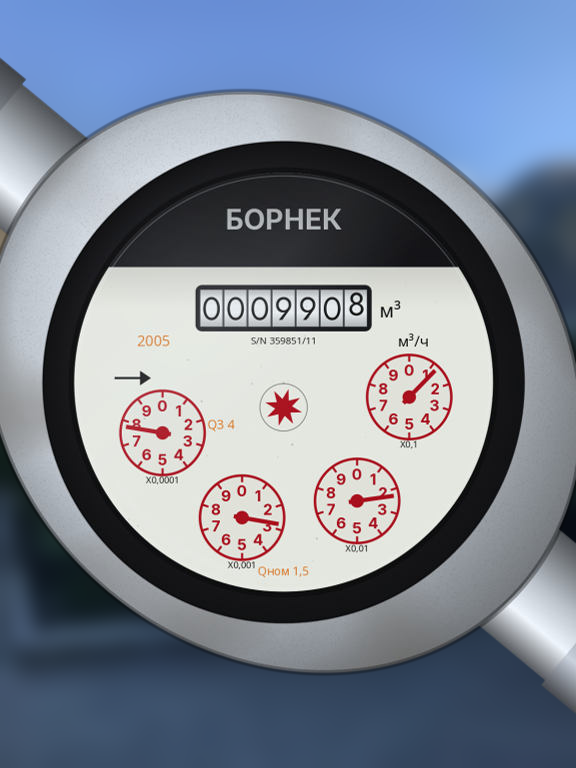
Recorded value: value=9908.1227 unit=m³
